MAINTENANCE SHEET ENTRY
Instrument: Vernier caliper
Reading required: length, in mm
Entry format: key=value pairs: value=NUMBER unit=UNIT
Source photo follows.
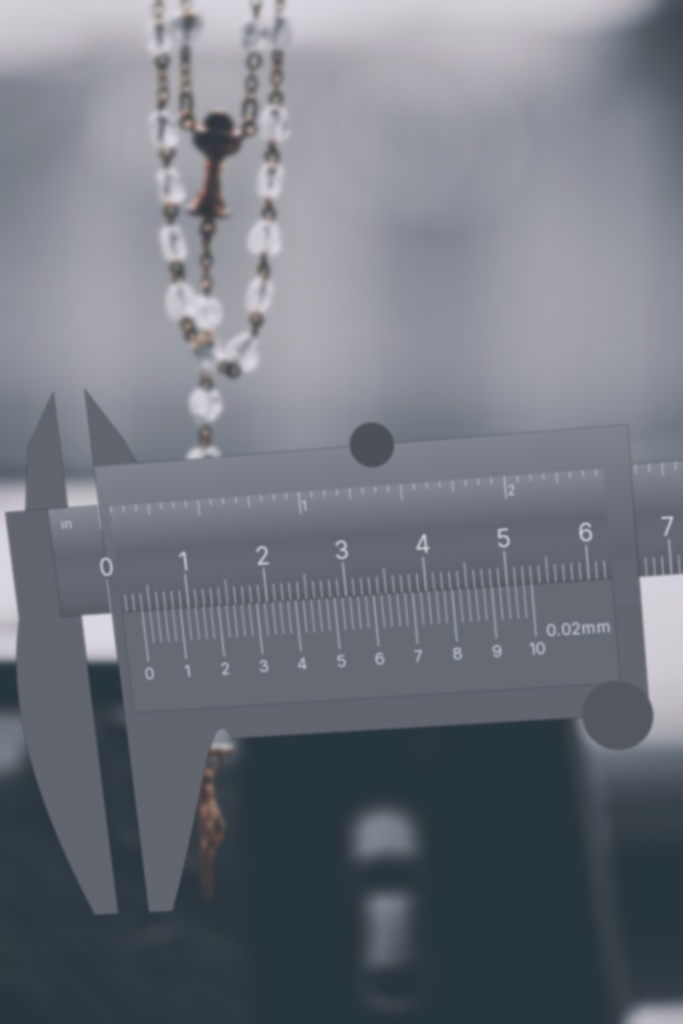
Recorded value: value=4.0 unit=mm
